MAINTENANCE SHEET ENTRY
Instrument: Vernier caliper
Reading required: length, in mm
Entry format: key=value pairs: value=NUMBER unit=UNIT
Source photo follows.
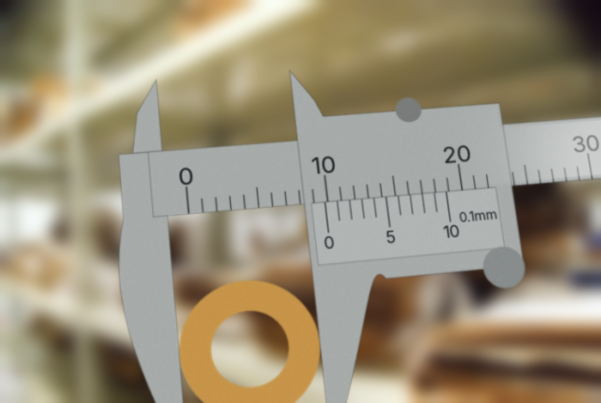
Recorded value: value=9.8 unit=mm
